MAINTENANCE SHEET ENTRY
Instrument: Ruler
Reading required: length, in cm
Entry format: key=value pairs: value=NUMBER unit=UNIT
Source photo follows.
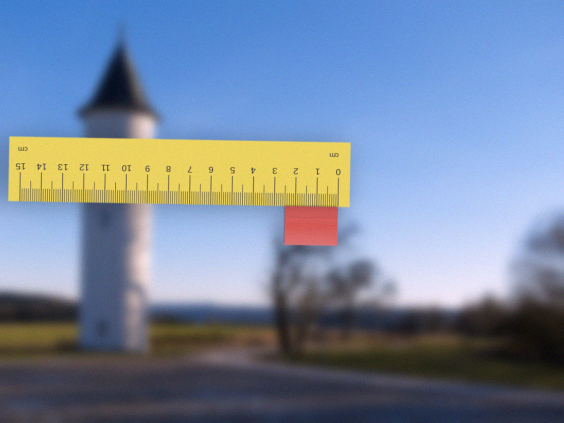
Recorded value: value=2.5 unit=cm
